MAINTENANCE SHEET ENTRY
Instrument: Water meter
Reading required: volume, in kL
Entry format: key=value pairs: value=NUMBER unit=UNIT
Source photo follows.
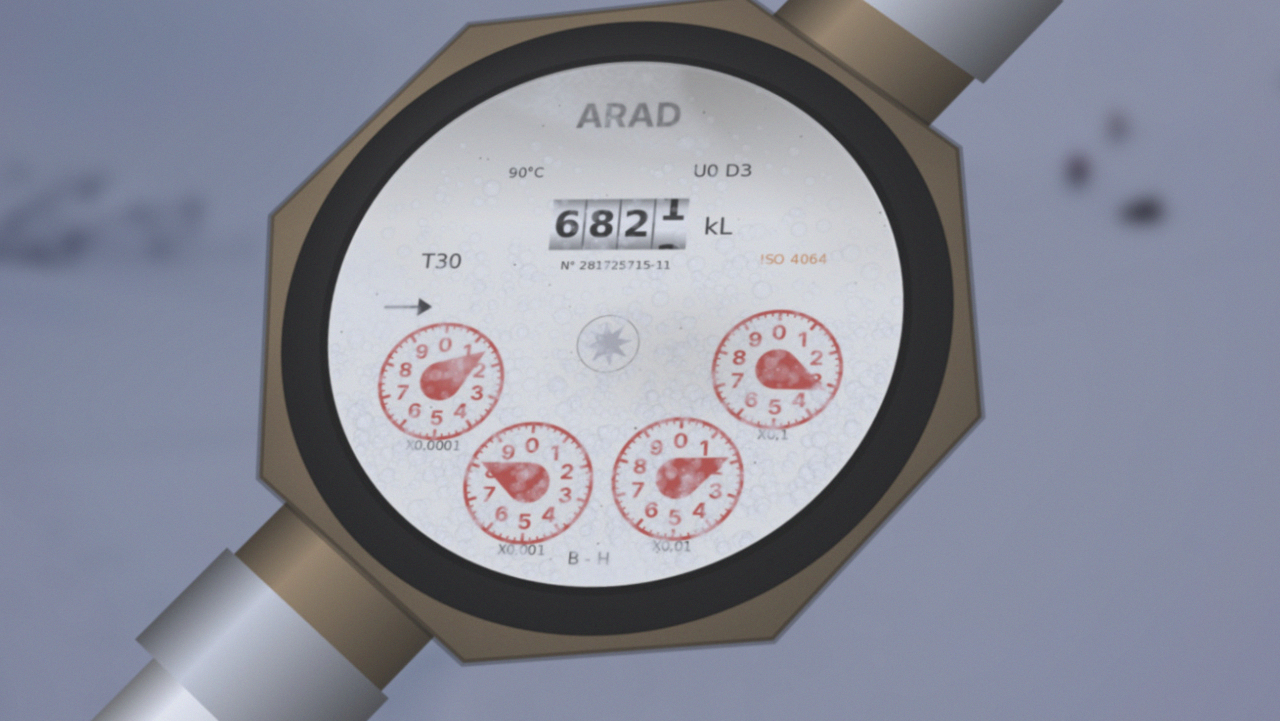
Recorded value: value=6821.3181 unit=kL
